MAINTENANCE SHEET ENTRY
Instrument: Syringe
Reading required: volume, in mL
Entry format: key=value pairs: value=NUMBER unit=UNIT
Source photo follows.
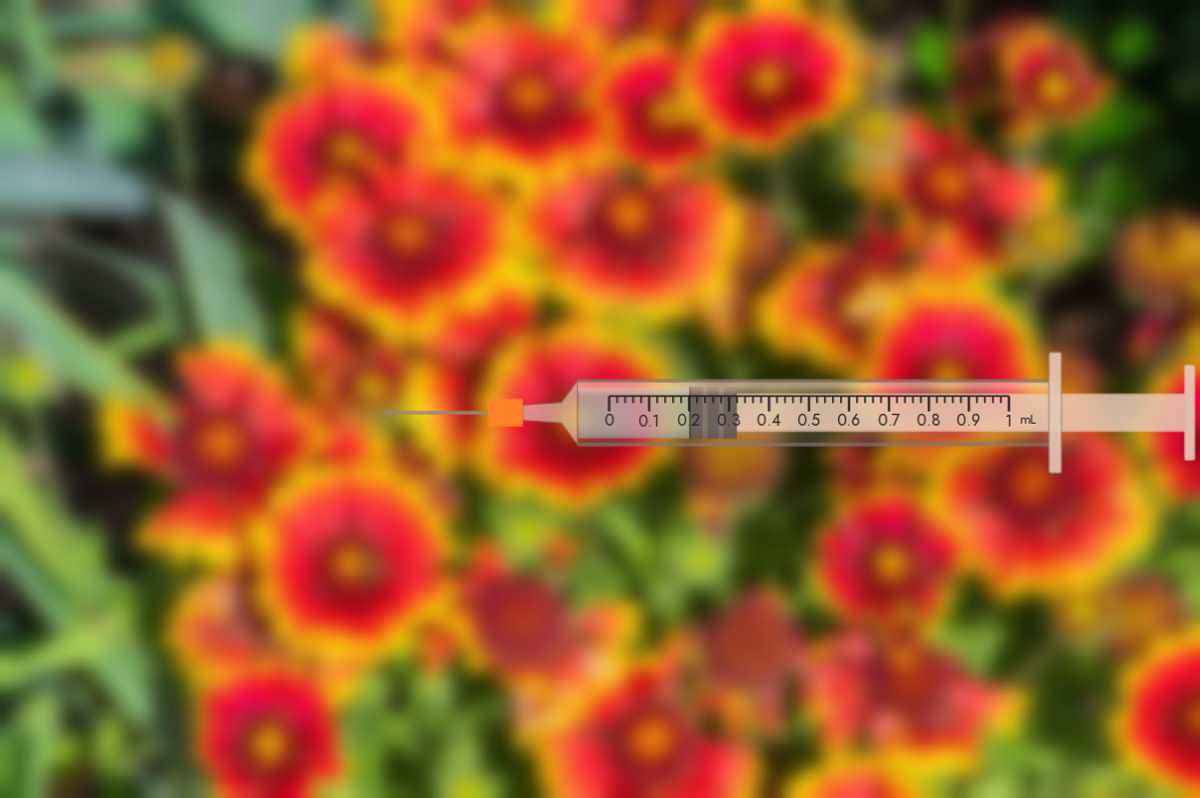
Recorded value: value=0.2 unit=mL
